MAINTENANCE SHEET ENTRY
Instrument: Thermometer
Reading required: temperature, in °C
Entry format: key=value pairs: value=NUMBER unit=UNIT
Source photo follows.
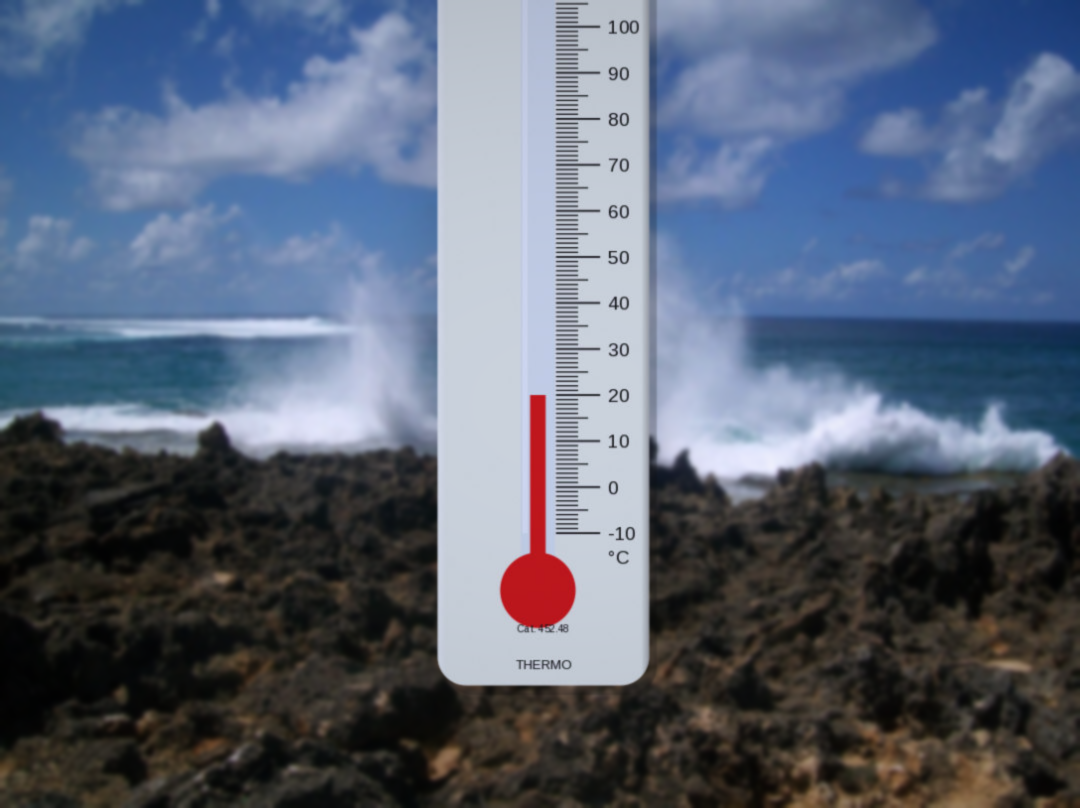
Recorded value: value=20 unit=°C
